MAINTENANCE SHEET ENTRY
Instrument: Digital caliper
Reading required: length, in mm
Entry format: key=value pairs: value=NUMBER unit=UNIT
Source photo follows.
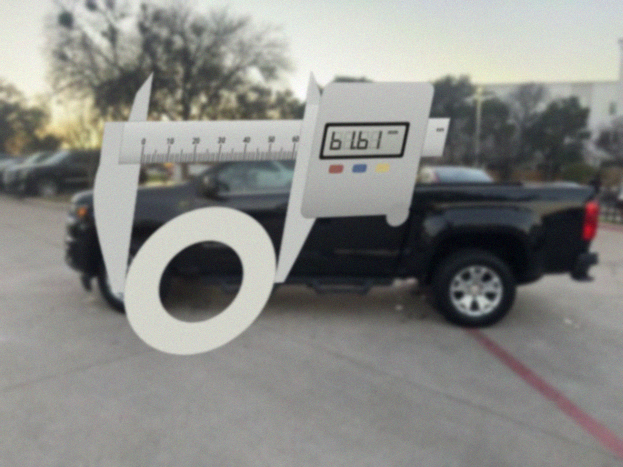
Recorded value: value=61.61 unit=mm
